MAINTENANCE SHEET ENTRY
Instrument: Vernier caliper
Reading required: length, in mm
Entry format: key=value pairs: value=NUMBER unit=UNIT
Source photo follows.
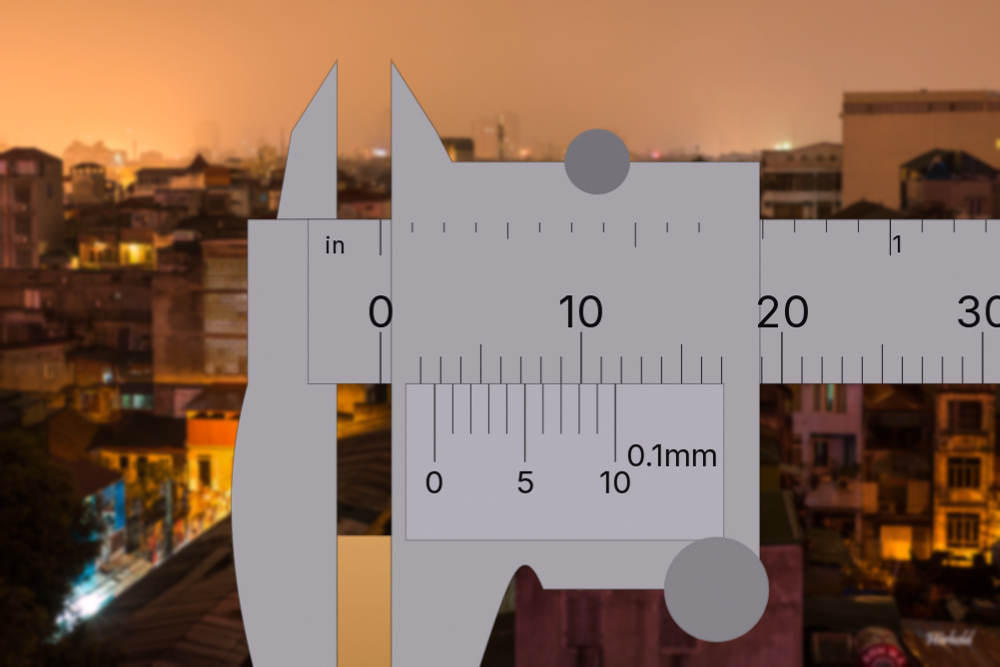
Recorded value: value=2.7 unit=mm
